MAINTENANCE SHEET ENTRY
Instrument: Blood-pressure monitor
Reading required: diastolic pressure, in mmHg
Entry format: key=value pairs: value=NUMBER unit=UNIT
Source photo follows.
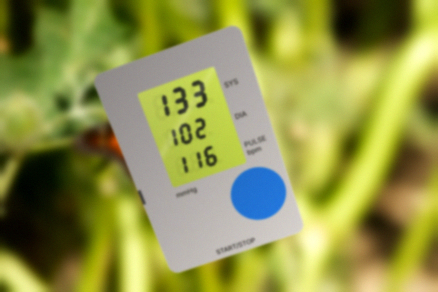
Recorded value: value=102 unit=mmHg
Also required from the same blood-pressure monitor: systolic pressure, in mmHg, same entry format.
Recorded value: value=133 unit=mmHg
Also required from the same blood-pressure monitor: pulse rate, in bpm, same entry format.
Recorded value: value=116 unit=bpm
